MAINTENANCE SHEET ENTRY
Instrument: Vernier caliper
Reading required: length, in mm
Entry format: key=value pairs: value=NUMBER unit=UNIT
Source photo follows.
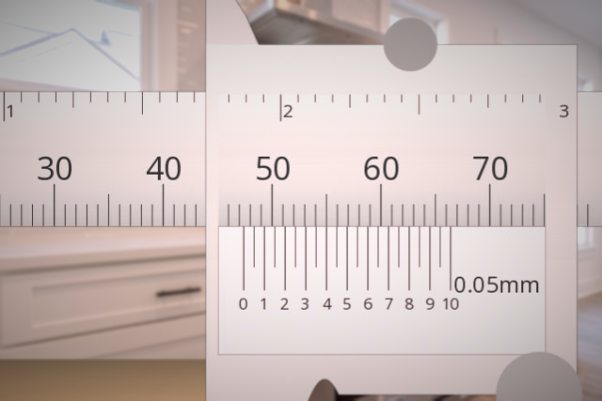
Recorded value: value=47.4 unit=mm
